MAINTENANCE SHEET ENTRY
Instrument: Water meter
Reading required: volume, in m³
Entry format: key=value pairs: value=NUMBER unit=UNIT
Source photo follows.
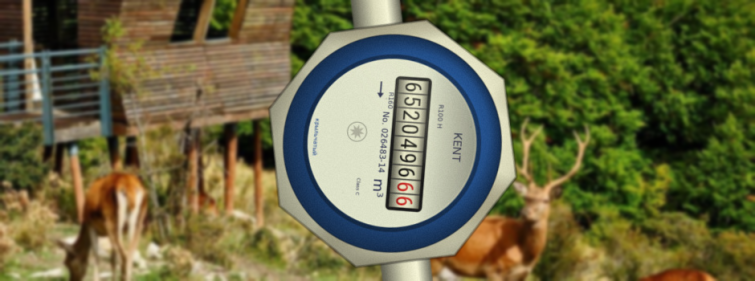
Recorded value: value=6520496.66 unit=m³
